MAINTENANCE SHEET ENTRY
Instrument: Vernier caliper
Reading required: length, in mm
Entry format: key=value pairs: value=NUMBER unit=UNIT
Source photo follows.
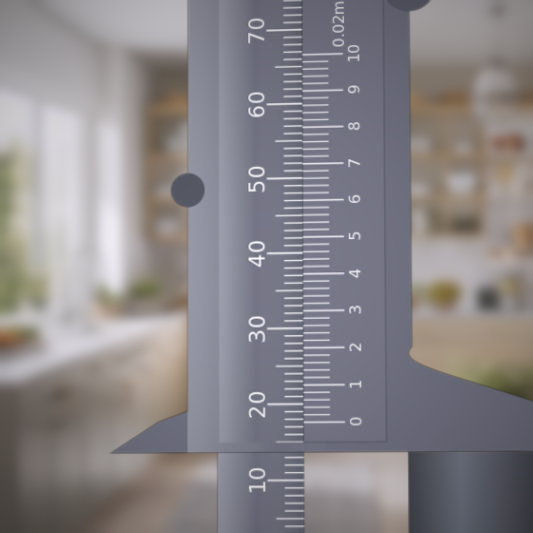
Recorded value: value=17.6 unit=mm
